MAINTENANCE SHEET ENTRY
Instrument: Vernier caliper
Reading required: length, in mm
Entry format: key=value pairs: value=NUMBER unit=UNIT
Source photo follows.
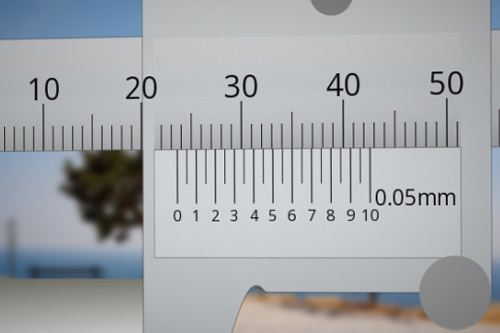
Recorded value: value=23.6 unit=mm
